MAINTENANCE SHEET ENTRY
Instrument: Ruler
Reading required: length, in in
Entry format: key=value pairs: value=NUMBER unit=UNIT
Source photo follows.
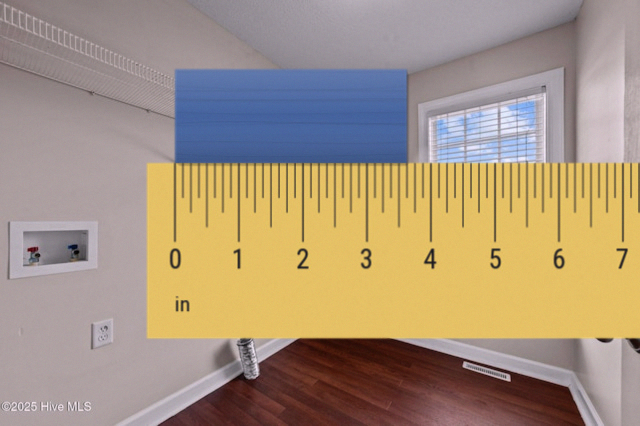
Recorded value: value=3.625 unit=in
